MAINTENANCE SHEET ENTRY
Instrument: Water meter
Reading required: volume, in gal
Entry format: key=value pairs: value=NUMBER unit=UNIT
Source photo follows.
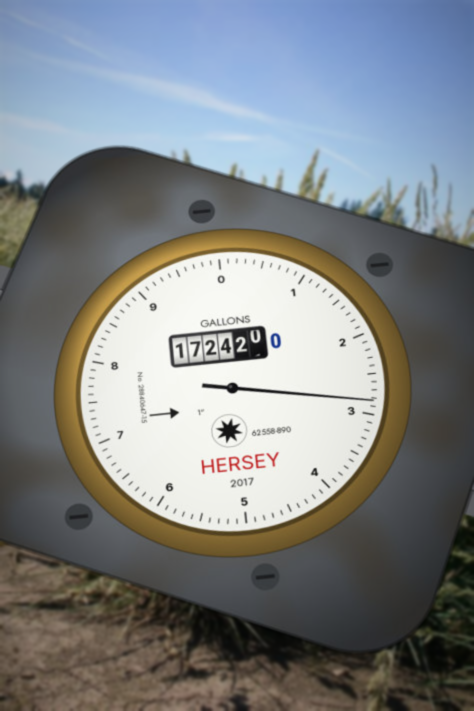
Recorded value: value=1724202.8 unit=gal
